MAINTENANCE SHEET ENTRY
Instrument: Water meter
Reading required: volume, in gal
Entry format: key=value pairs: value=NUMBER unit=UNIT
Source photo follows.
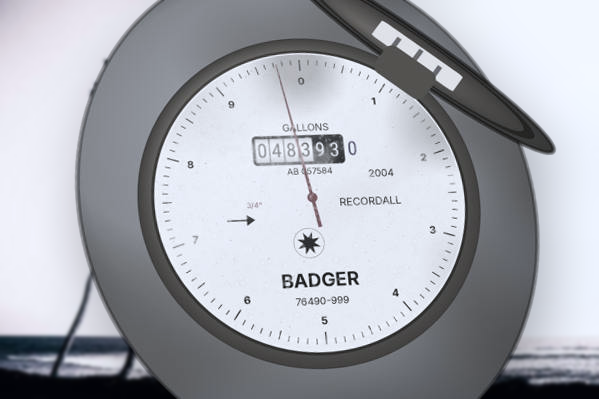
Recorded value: value=483929.7 unit=gal
